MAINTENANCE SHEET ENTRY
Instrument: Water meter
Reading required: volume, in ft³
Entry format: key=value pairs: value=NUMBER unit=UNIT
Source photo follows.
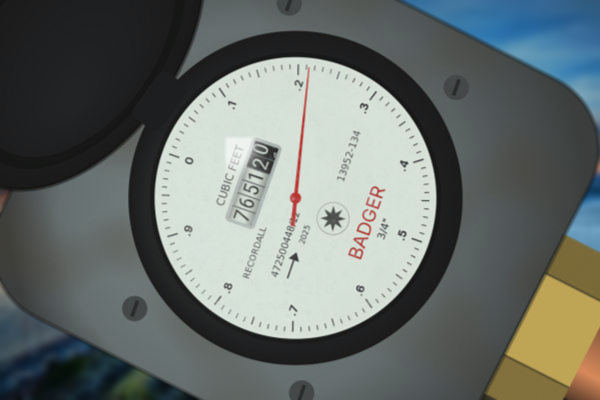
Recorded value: value=765120.21 unit=ft³
